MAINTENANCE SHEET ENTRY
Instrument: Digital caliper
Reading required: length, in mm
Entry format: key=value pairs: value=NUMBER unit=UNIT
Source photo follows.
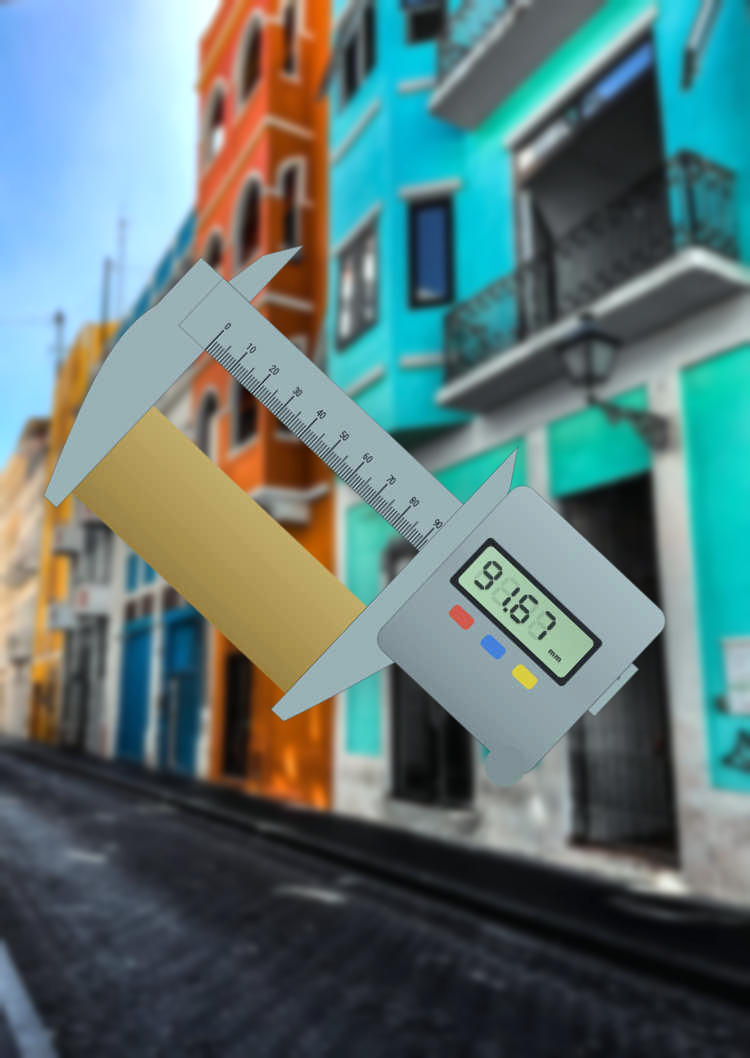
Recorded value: value=91.67 unit=mm
